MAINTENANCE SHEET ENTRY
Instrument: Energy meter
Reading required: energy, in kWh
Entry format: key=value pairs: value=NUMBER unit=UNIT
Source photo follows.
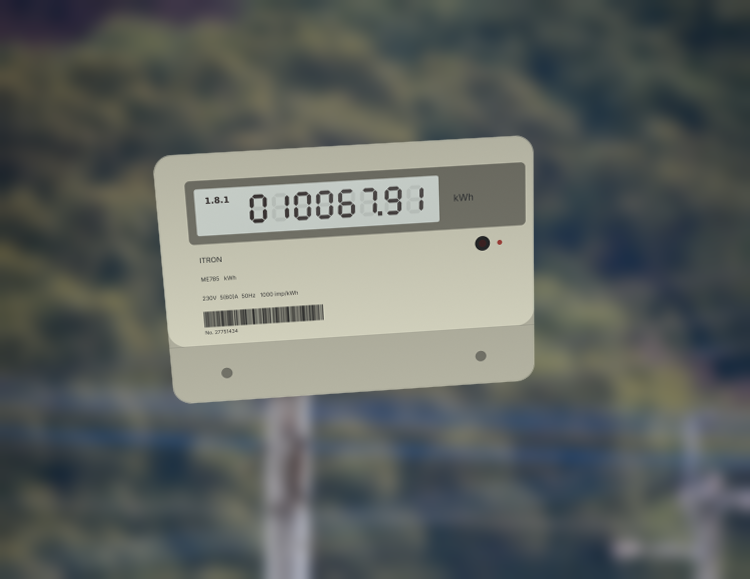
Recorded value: value=10067.91 unit=kWh
